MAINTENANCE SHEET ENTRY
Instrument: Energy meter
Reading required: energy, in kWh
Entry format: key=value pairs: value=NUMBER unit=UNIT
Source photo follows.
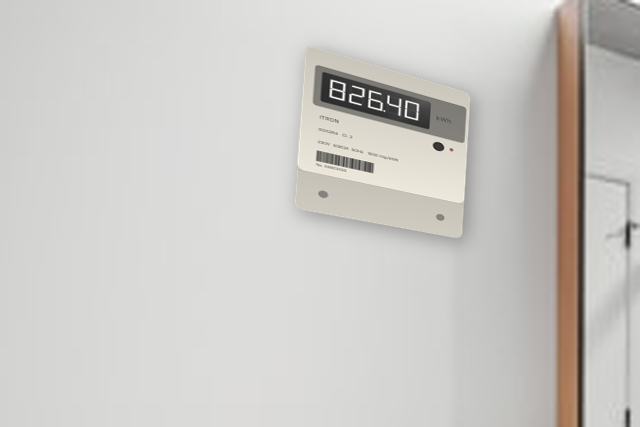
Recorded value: value=826.40 unit=kWh
